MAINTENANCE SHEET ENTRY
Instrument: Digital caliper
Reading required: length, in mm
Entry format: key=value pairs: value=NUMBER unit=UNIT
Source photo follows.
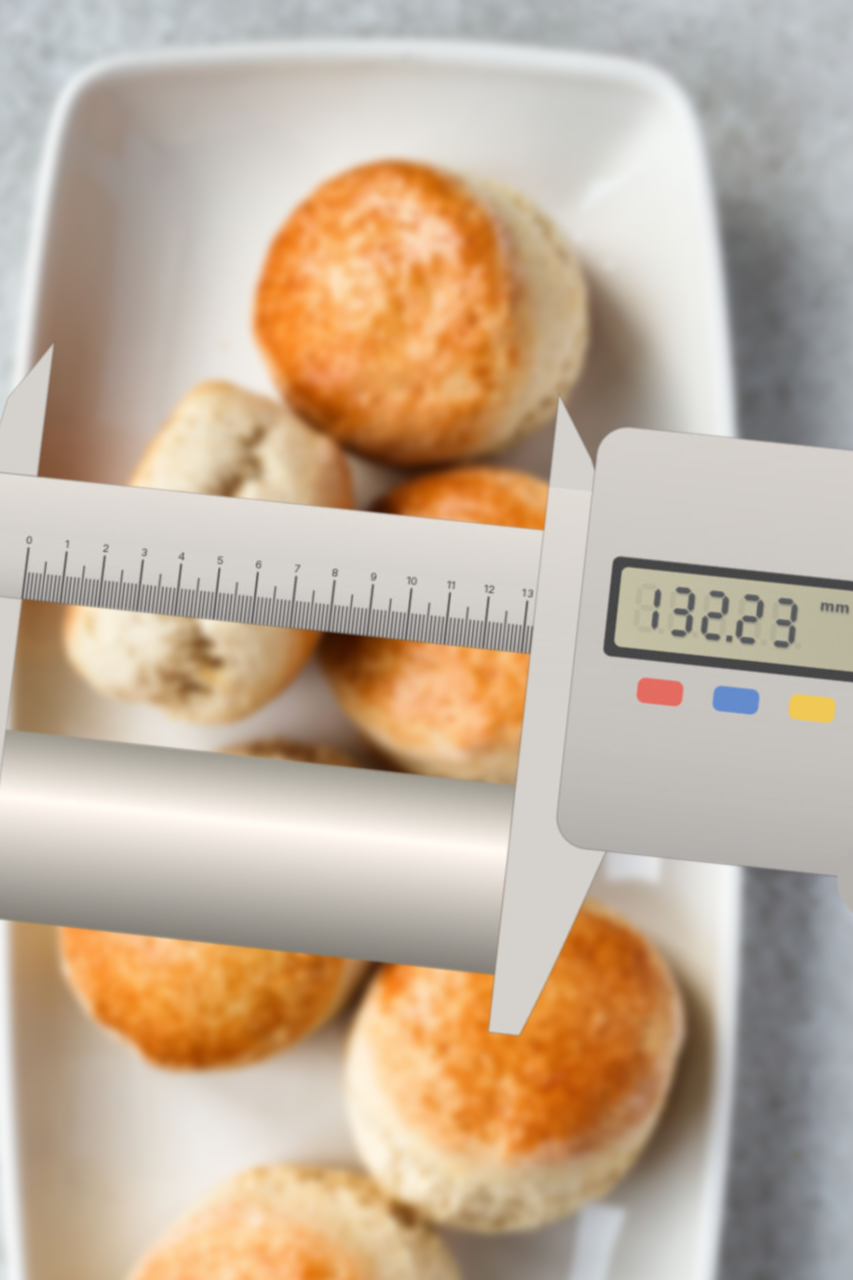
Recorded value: value=132.23 unit=mm
